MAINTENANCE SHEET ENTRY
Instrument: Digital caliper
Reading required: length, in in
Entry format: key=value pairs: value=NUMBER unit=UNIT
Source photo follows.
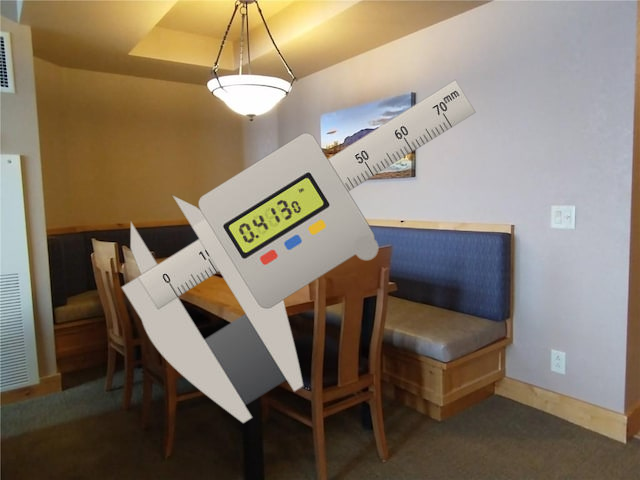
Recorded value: value=0.4130 unit=in
